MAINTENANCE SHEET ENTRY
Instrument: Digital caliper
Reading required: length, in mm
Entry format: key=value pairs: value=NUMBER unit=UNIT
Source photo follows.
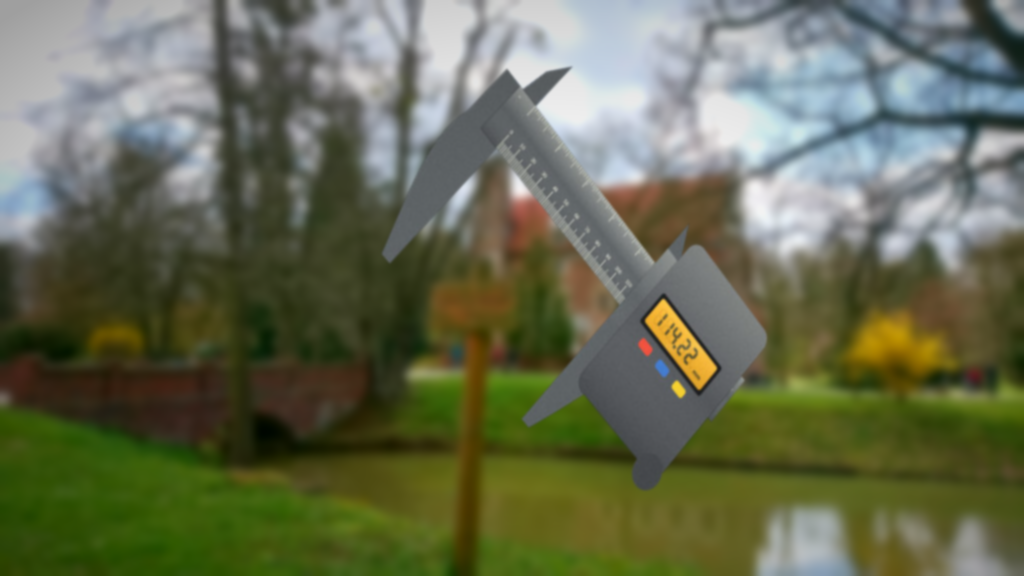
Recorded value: value=114.22 unit=mm
